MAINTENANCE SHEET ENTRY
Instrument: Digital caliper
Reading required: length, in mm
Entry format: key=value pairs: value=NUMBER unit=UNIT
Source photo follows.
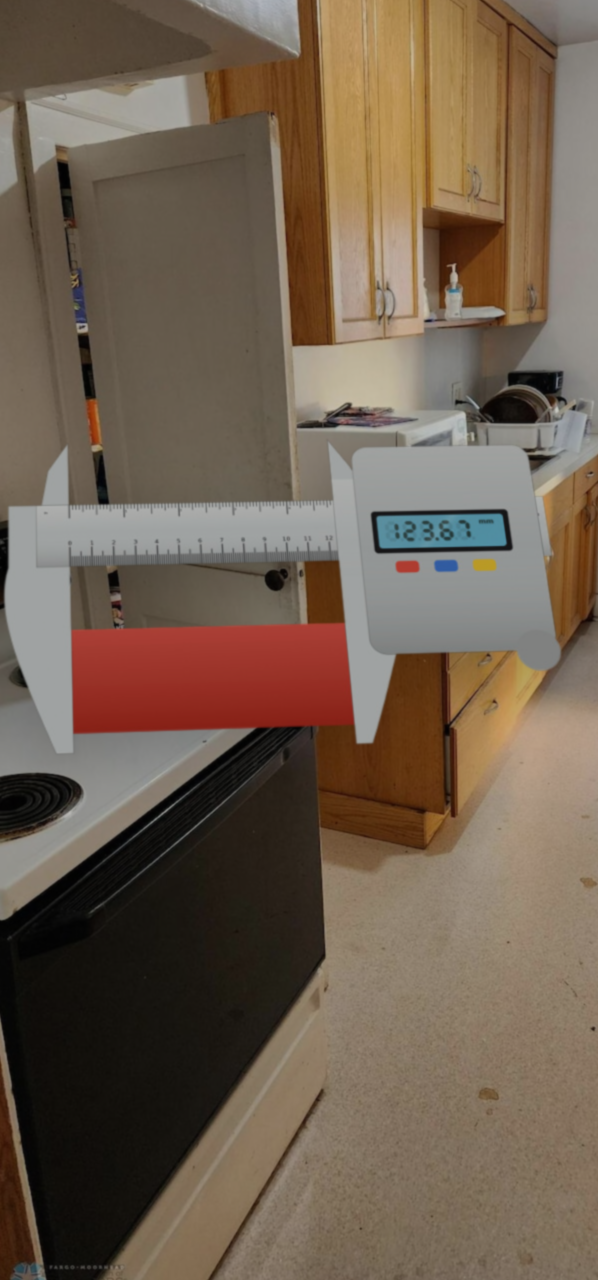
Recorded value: value=123.67 unit=mm
